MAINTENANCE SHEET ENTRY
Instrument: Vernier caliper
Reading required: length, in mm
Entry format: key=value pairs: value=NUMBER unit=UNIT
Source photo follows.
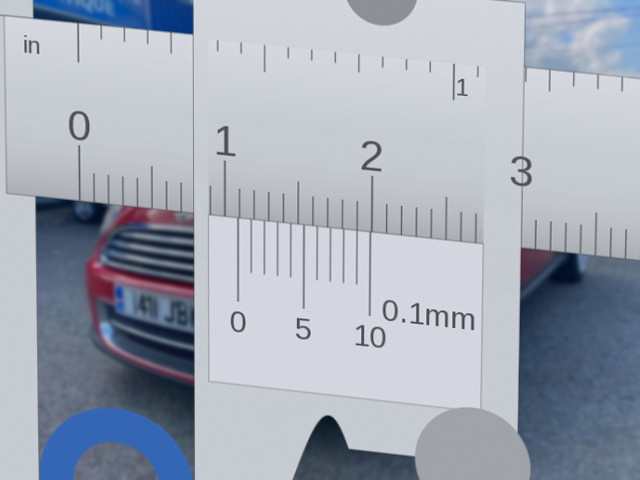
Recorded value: value=10.9 unit=mm
